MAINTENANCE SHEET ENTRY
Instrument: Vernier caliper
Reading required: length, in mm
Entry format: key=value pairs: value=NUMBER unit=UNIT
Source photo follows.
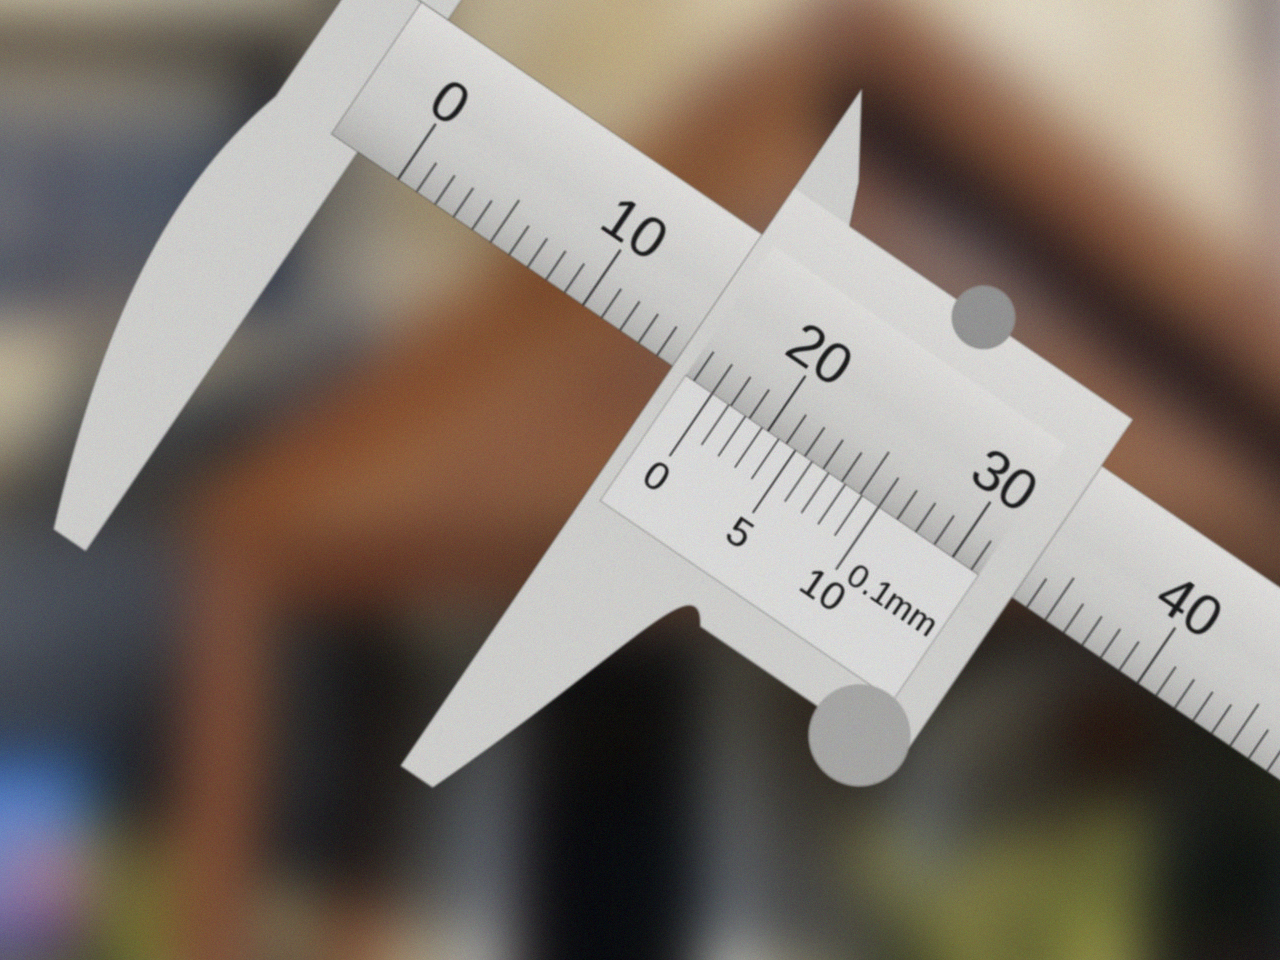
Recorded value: value=17.0 unit=mm
